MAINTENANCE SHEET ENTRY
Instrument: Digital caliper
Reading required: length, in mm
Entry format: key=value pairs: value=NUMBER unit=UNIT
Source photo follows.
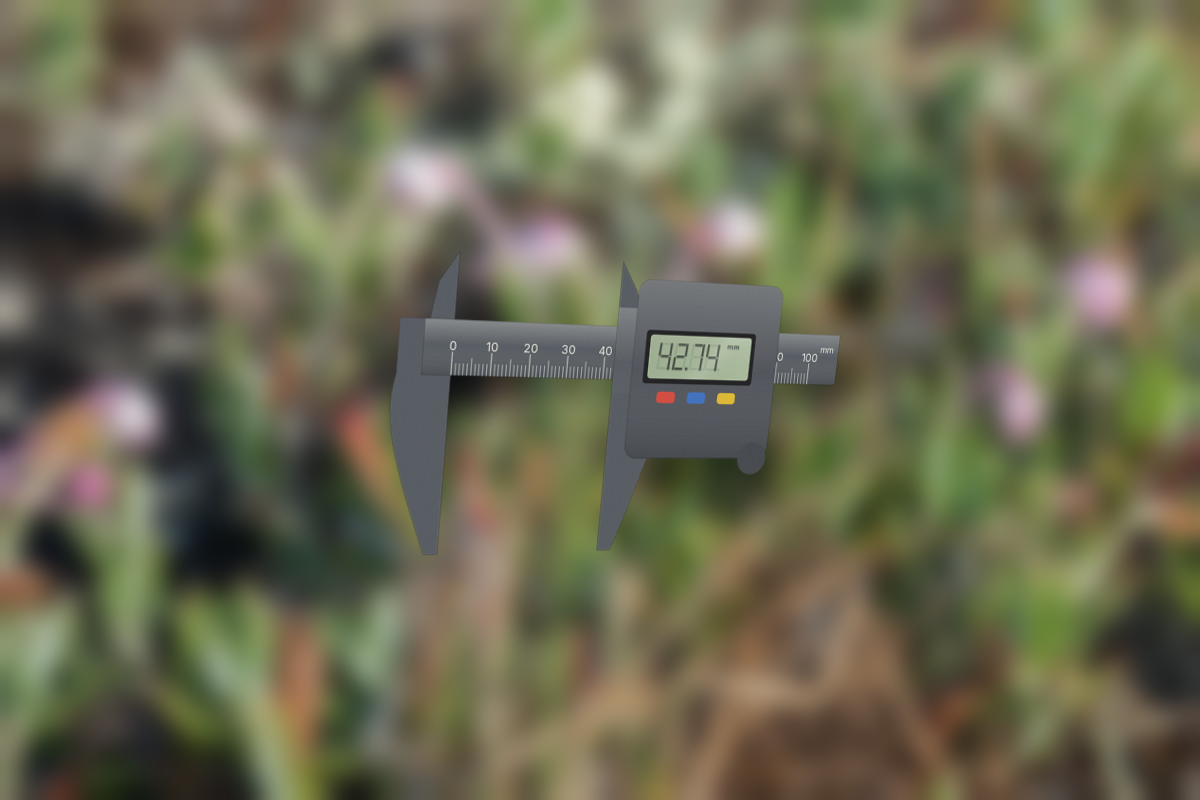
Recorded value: value=42.74 unit=mm
